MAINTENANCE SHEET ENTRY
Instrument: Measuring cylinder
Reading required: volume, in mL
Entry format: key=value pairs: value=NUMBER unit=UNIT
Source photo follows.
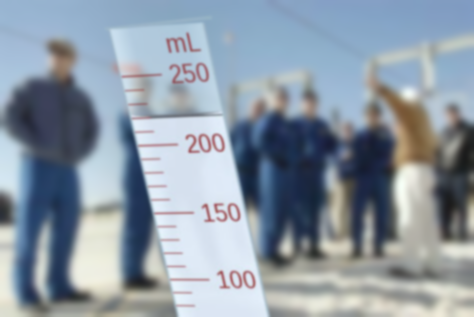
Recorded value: value=220 unit=mL
